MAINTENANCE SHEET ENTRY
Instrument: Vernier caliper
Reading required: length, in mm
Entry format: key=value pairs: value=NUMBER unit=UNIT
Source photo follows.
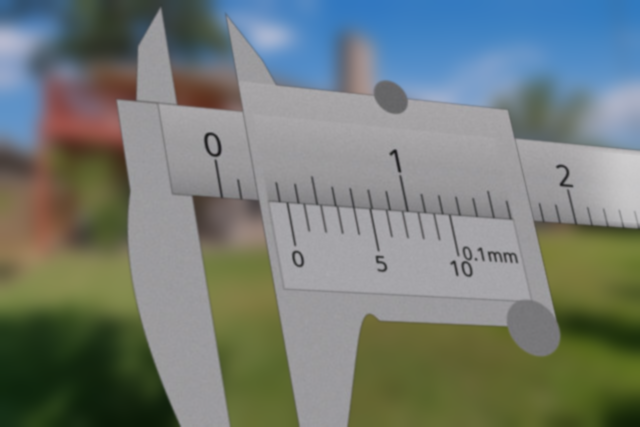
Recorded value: value=3.4 unit=mm
